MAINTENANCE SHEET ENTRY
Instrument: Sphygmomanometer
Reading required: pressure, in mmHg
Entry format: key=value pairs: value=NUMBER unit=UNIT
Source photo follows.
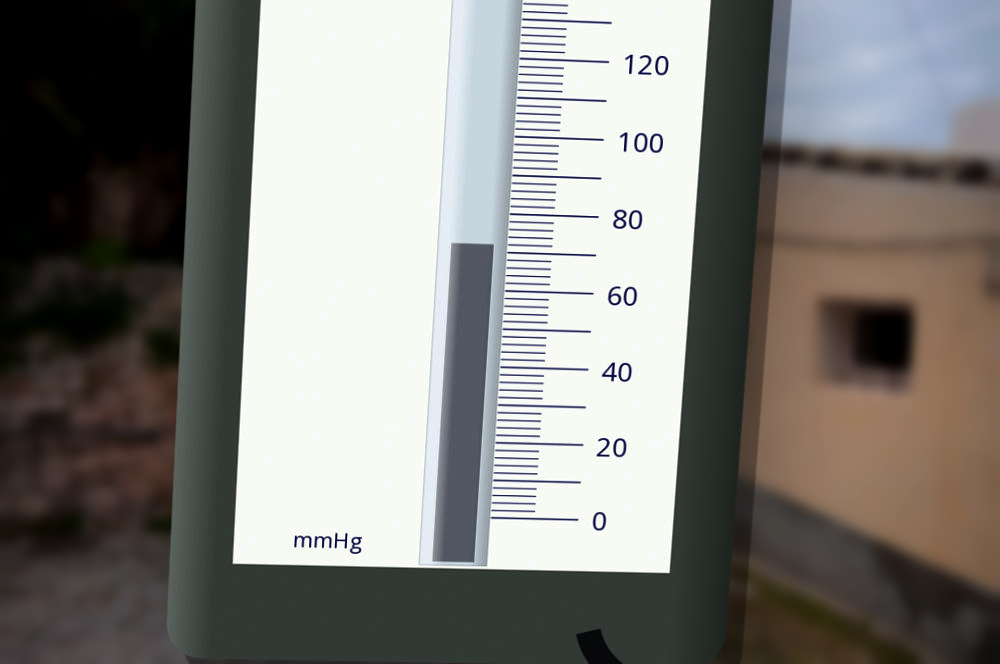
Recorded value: value=72 unit=mmHg
